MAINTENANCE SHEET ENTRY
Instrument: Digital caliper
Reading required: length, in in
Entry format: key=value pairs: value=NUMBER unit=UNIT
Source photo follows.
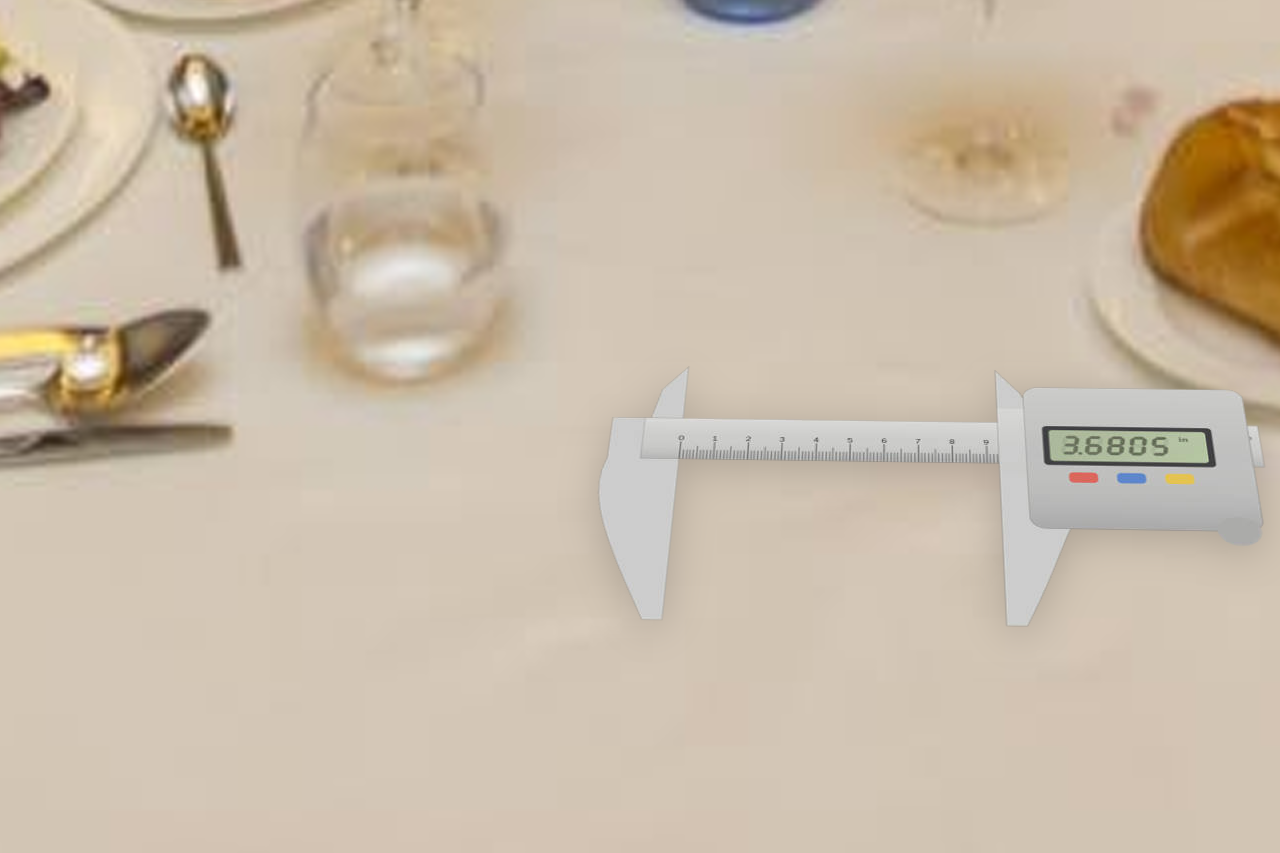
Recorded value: value=3.6805 unit=in
